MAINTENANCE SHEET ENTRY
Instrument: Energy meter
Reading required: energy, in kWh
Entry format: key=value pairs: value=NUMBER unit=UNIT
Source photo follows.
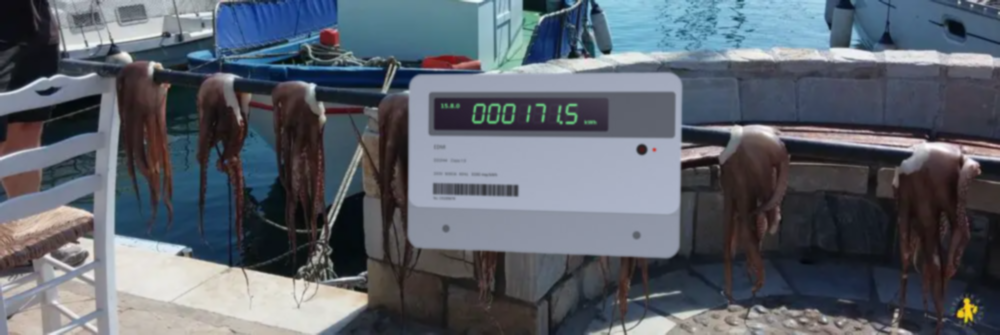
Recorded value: value=171.5 unit=kWh
